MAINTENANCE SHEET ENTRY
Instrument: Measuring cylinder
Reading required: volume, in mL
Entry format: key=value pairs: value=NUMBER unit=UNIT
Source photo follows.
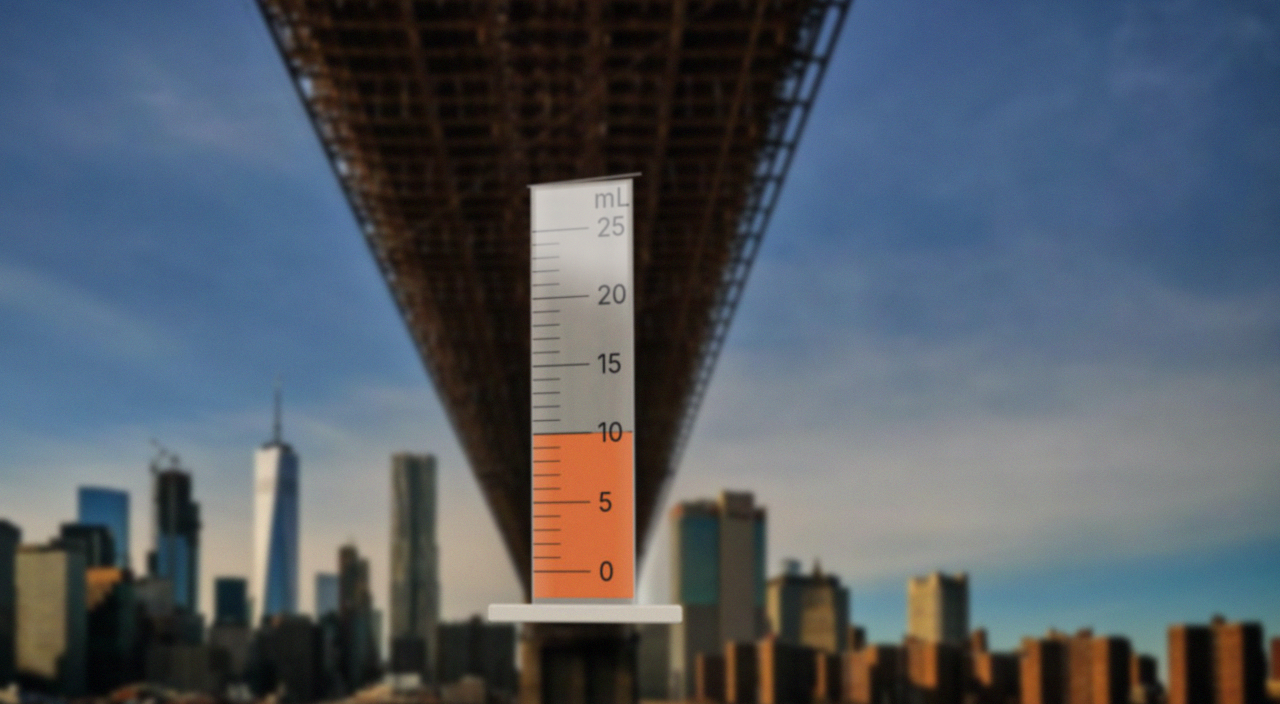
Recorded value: value=10 unit=mL
